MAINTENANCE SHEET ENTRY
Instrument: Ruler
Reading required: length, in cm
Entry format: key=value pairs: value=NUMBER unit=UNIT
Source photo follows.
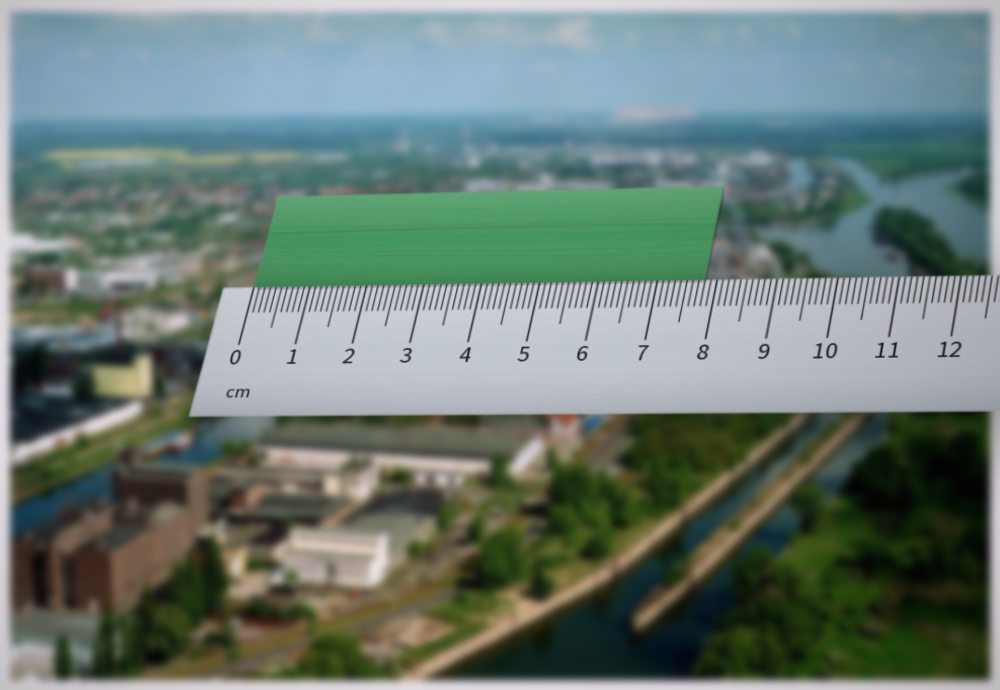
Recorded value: value=7.8 unit=cm
